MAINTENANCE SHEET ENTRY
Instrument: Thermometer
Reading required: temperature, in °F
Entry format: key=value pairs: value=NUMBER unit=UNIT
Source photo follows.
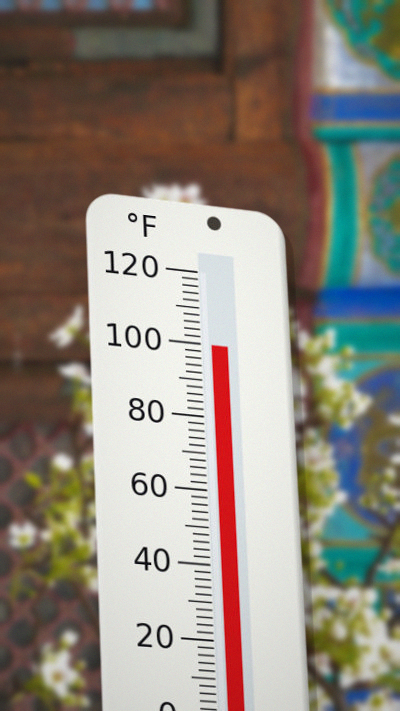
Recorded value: value=100 unit=°F
